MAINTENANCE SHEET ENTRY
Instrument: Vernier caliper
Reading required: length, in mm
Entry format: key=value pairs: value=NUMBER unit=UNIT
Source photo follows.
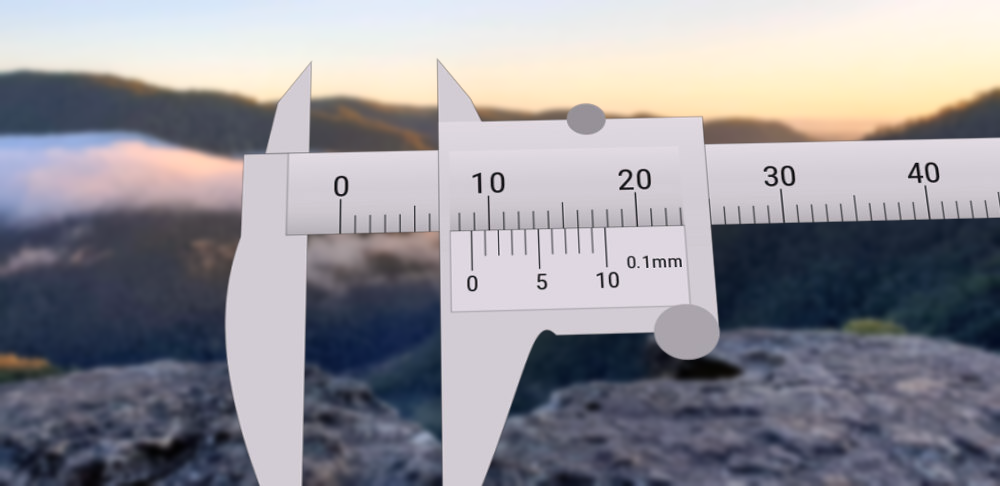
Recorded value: value=8.8 unit=mm
